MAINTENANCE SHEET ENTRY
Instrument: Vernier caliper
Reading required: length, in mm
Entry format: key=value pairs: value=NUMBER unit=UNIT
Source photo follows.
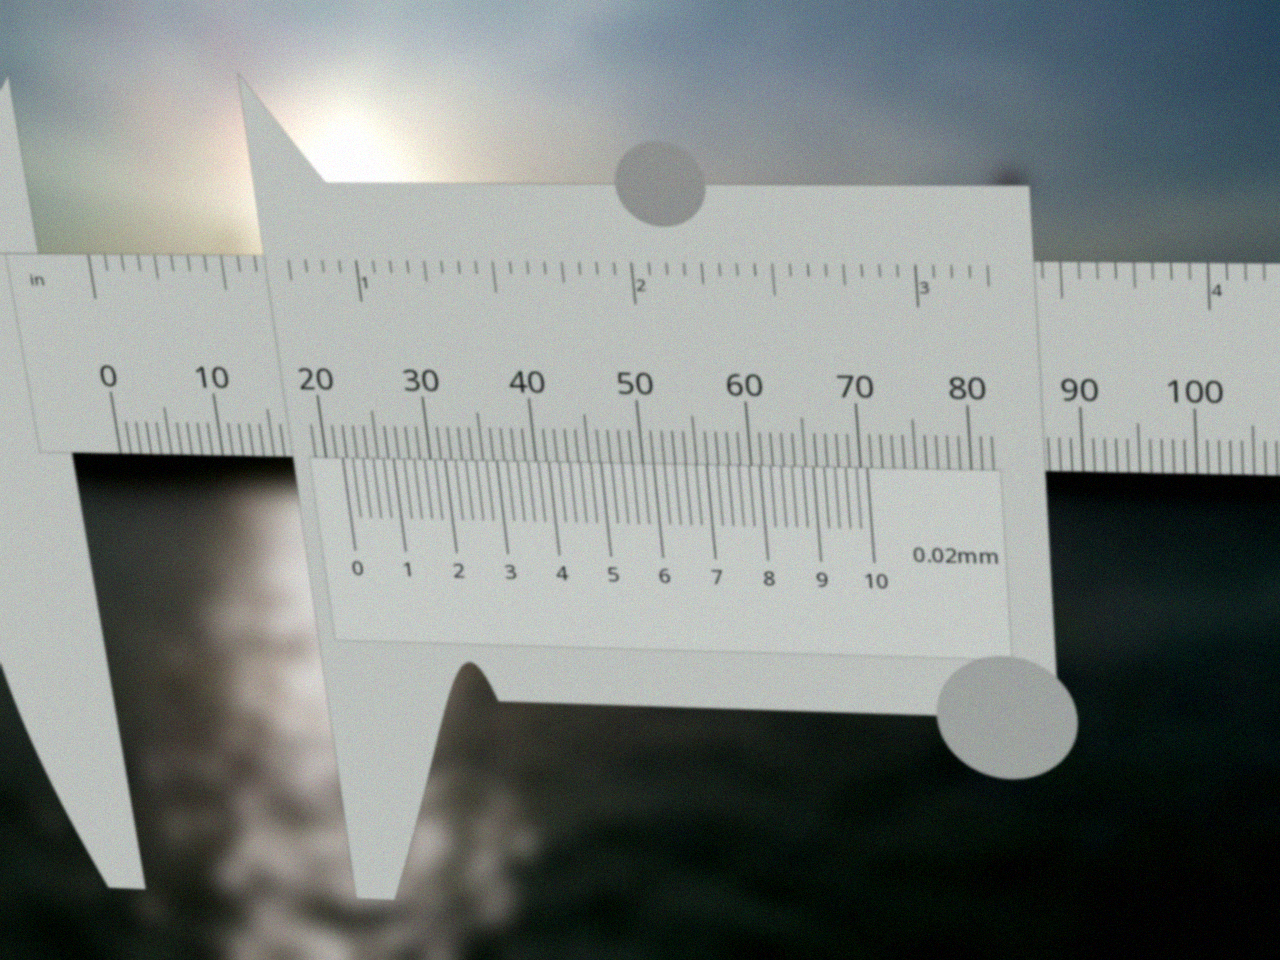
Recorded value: value=21.6 unit=mm
